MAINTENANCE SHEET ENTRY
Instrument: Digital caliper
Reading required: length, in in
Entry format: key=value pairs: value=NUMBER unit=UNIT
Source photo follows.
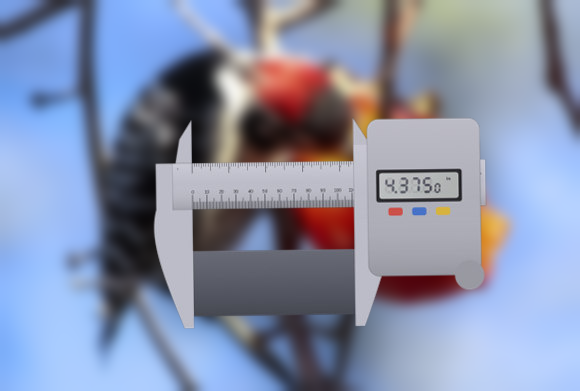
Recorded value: value=4.3750 unit=in
